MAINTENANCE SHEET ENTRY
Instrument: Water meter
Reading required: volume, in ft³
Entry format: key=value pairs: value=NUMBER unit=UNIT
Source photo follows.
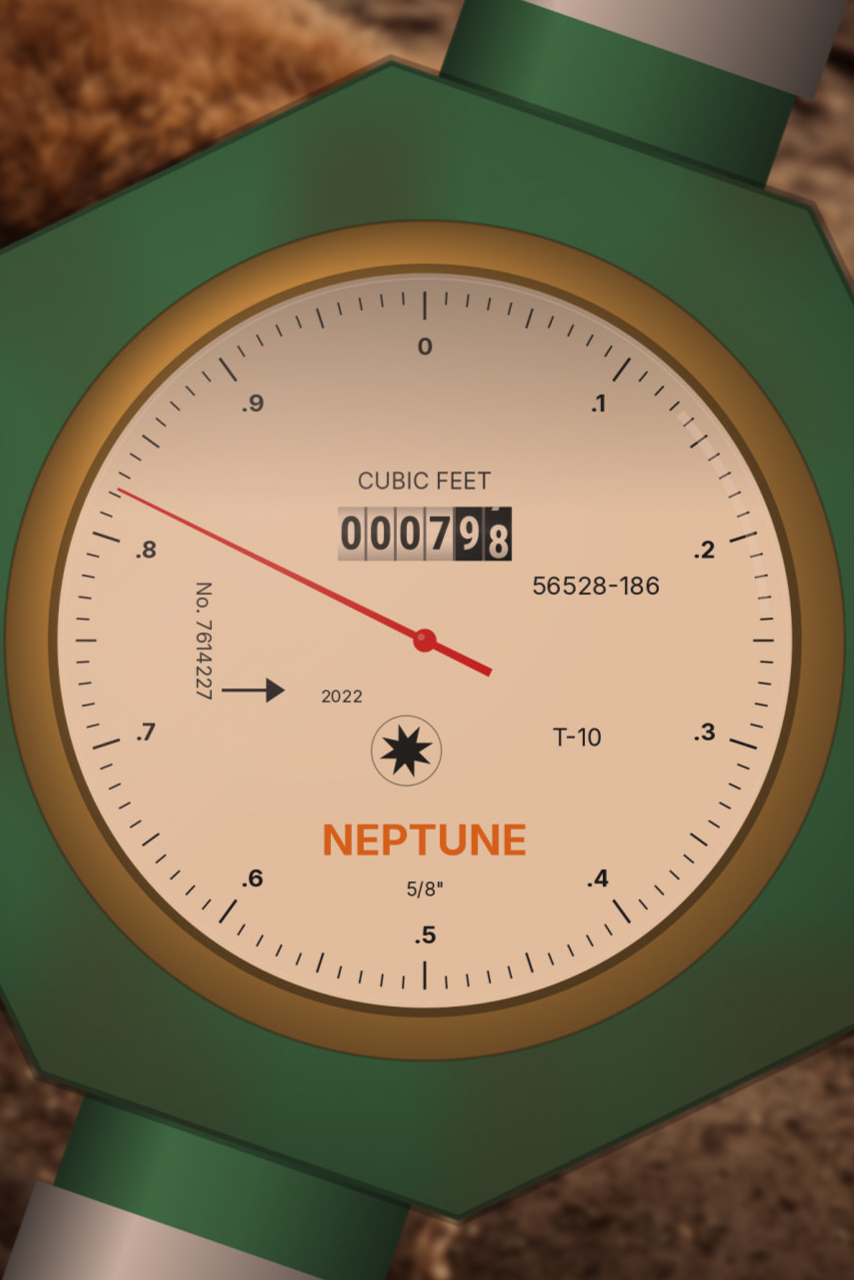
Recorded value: value=797.82 unit=ft³
